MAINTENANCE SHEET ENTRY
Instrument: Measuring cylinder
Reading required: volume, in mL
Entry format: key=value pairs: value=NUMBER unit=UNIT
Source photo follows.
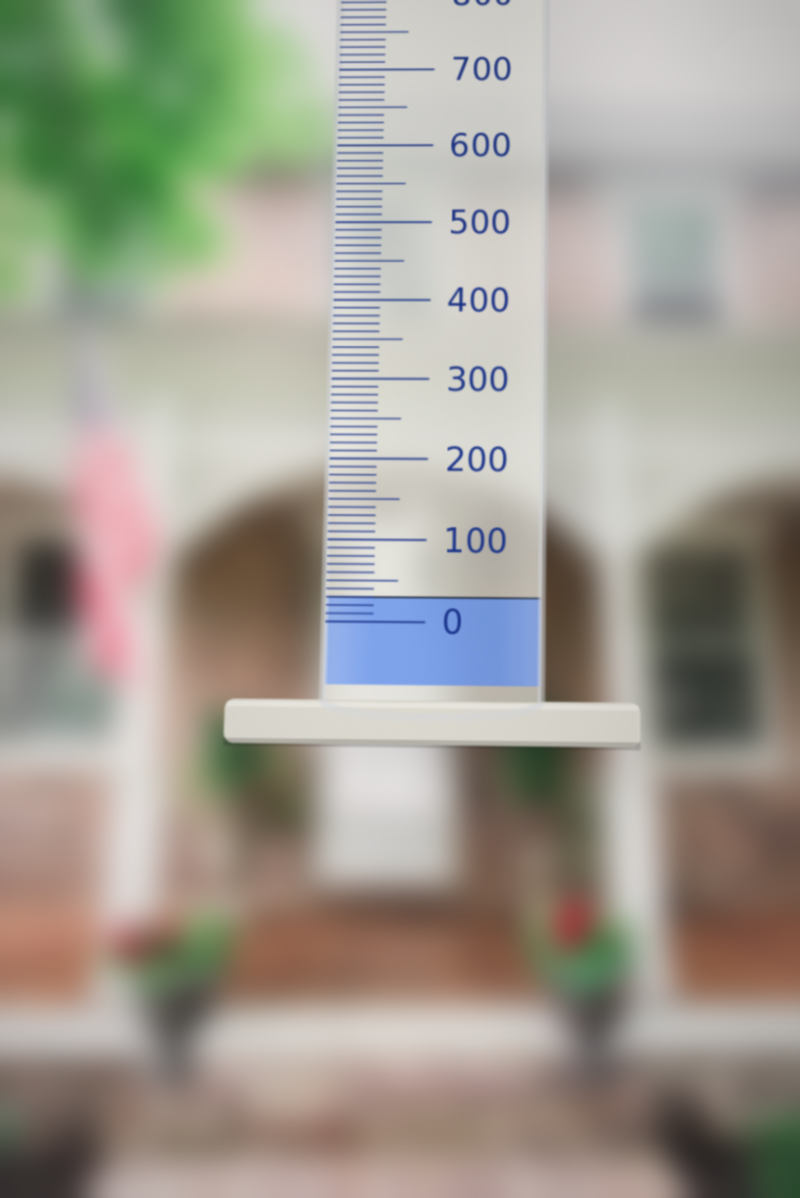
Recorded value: value=30 unit=mL
